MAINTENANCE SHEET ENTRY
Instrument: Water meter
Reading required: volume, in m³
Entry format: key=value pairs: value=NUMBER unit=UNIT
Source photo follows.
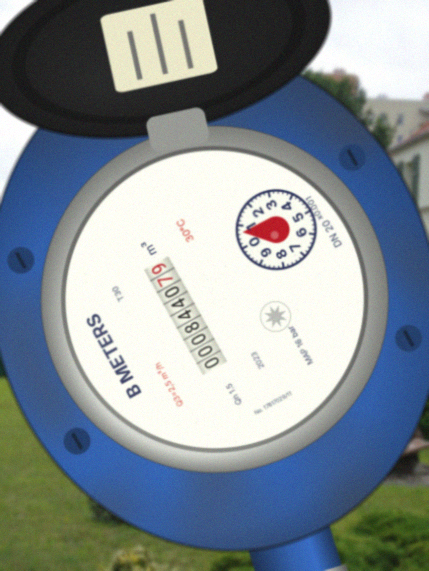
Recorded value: value=8440.790 unit=m³
